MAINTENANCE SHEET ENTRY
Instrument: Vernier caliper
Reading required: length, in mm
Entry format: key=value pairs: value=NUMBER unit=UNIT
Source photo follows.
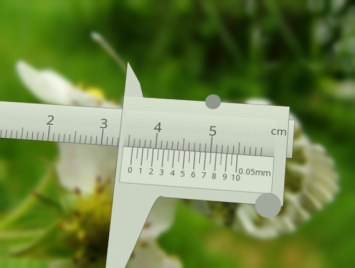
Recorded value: value=35.8 unit=mm
